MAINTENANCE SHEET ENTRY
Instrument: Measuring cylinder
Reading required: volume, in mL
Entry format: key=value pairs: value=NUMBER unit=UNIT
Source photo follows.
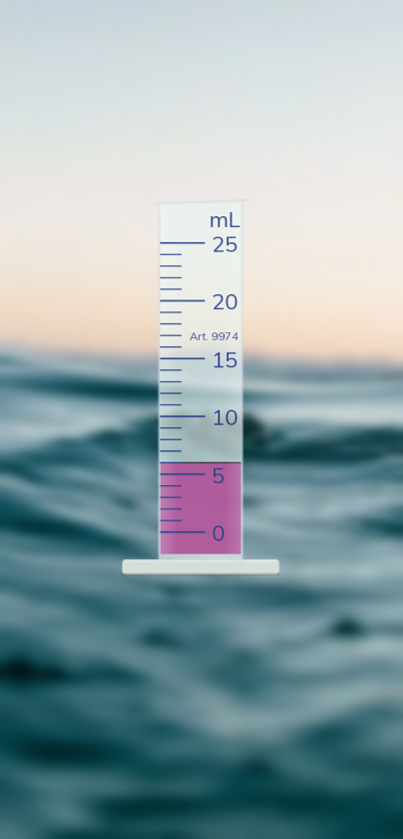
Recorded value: value=6 unit=mL
